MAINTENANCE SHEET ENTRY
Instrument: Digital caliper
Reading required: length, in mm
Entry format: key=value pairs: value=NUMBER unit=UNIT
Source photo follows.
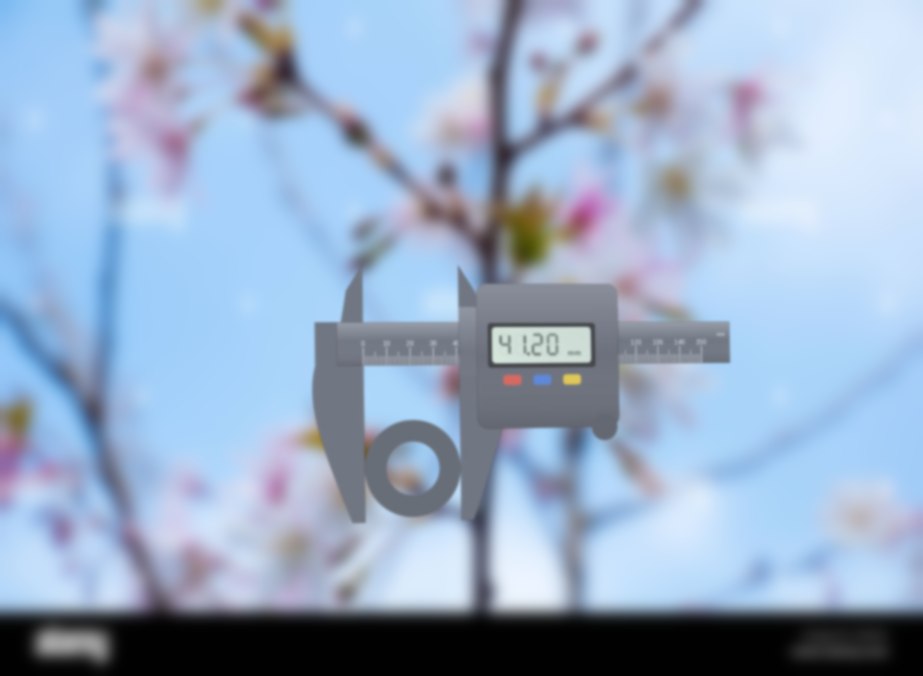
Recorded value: value=41.20 unit=mm
